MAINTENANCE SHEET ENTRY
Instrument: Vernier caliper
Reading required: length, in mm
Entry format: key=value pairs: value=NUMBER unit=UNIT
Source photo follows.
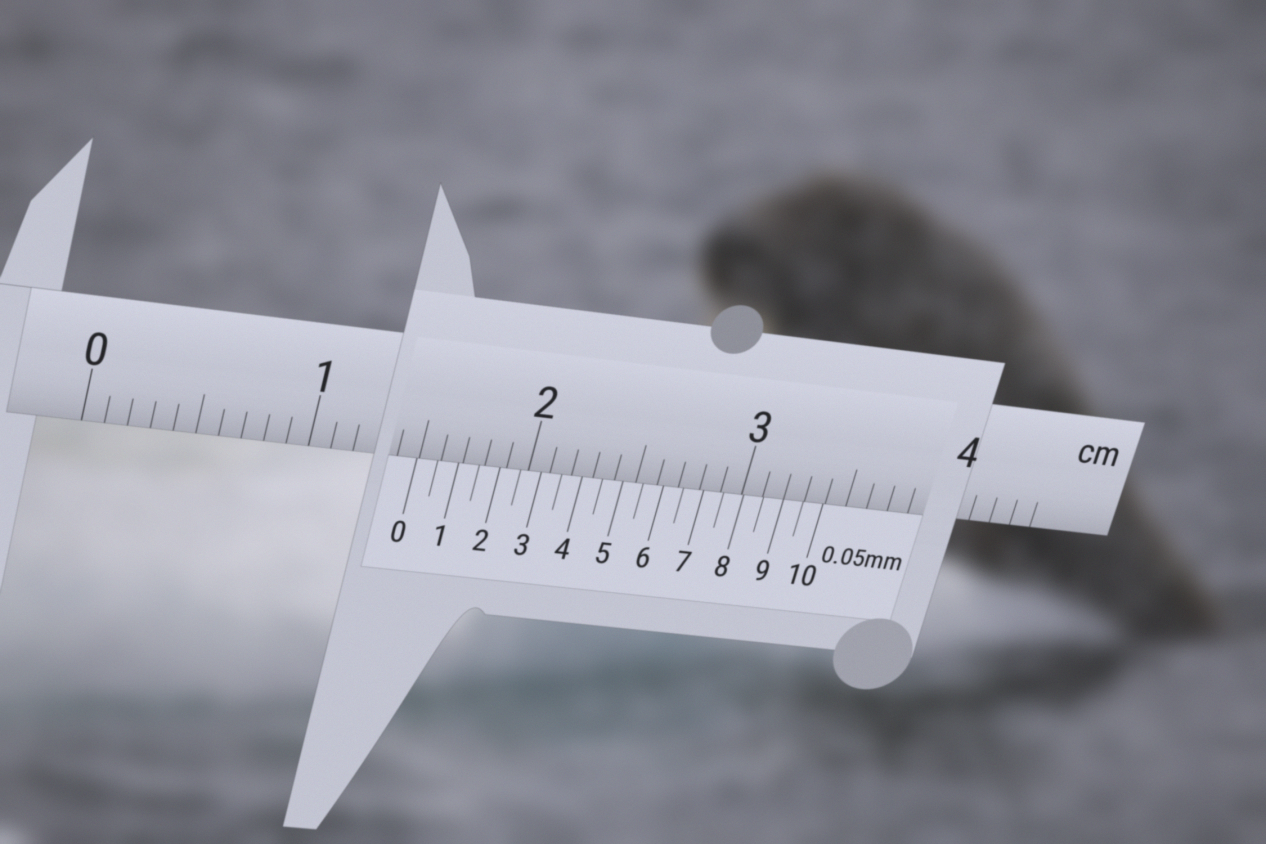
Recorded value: value=14.9 unit=mm
